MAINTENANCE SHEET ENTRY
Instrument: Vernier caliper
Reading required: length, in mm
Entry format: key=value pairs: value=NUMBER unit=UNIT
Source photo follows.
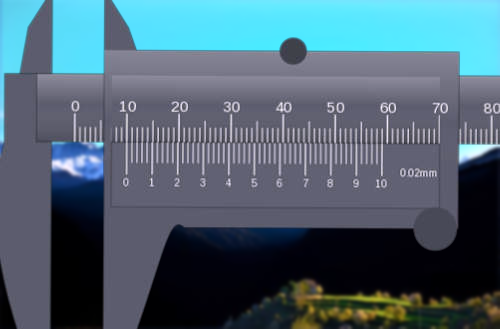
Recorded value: value=10.0 unit=mm
